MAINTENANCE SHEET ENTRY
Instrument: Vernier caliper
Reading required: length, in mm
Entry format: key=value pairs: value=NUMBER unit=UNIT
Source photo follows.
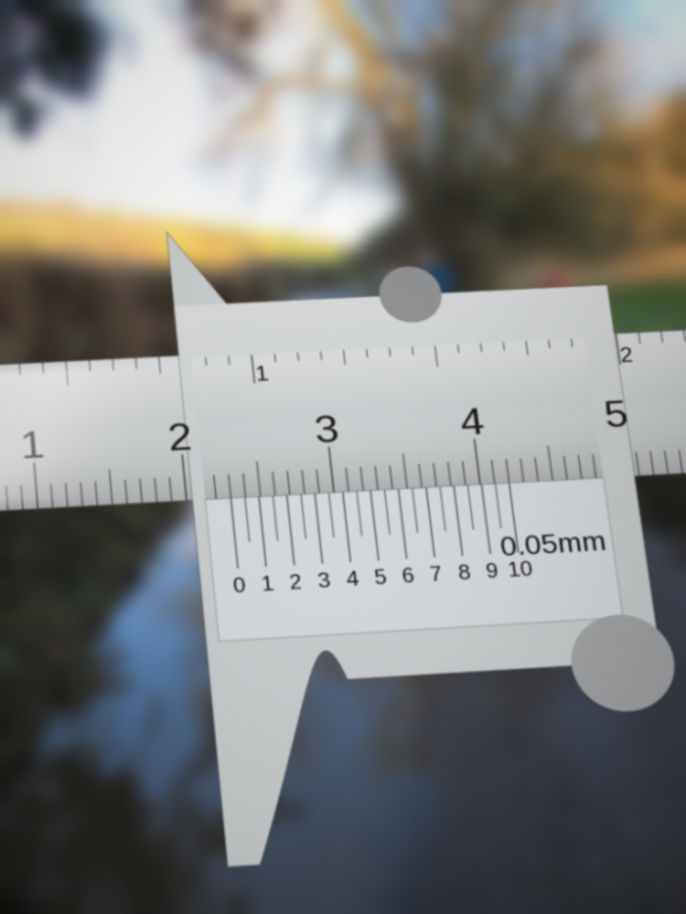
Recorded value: value=23.0 unit=mm
